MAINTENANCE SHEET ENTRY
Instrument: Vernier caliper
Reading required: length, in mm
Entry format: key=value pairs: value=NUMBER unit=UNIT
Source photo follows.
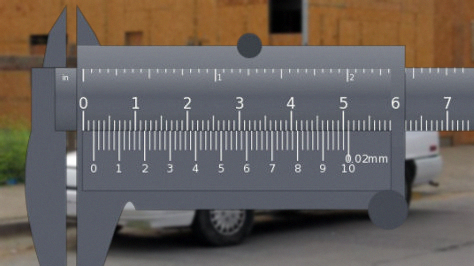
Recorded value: value=2.0 unit=mm
